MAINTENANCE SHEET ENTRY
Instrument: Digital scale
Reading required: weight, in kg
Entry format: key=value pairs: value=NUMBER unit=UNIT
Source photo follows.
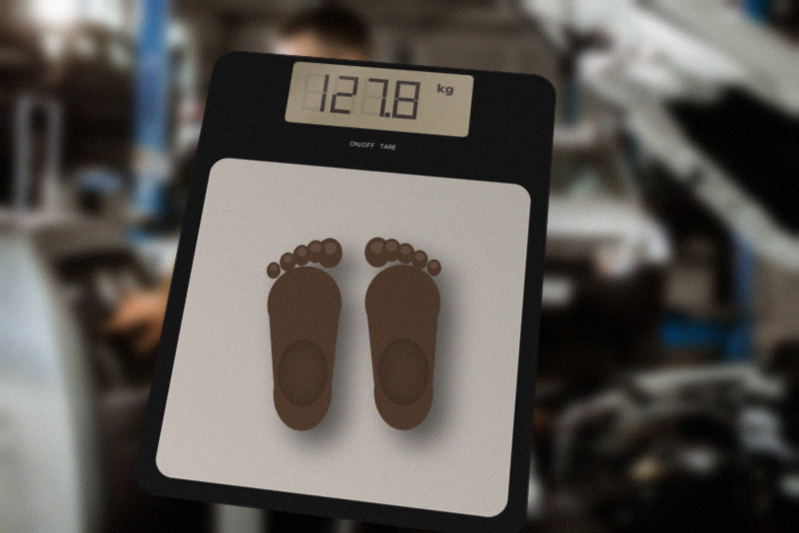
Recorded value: value=127.8 unit=kg
